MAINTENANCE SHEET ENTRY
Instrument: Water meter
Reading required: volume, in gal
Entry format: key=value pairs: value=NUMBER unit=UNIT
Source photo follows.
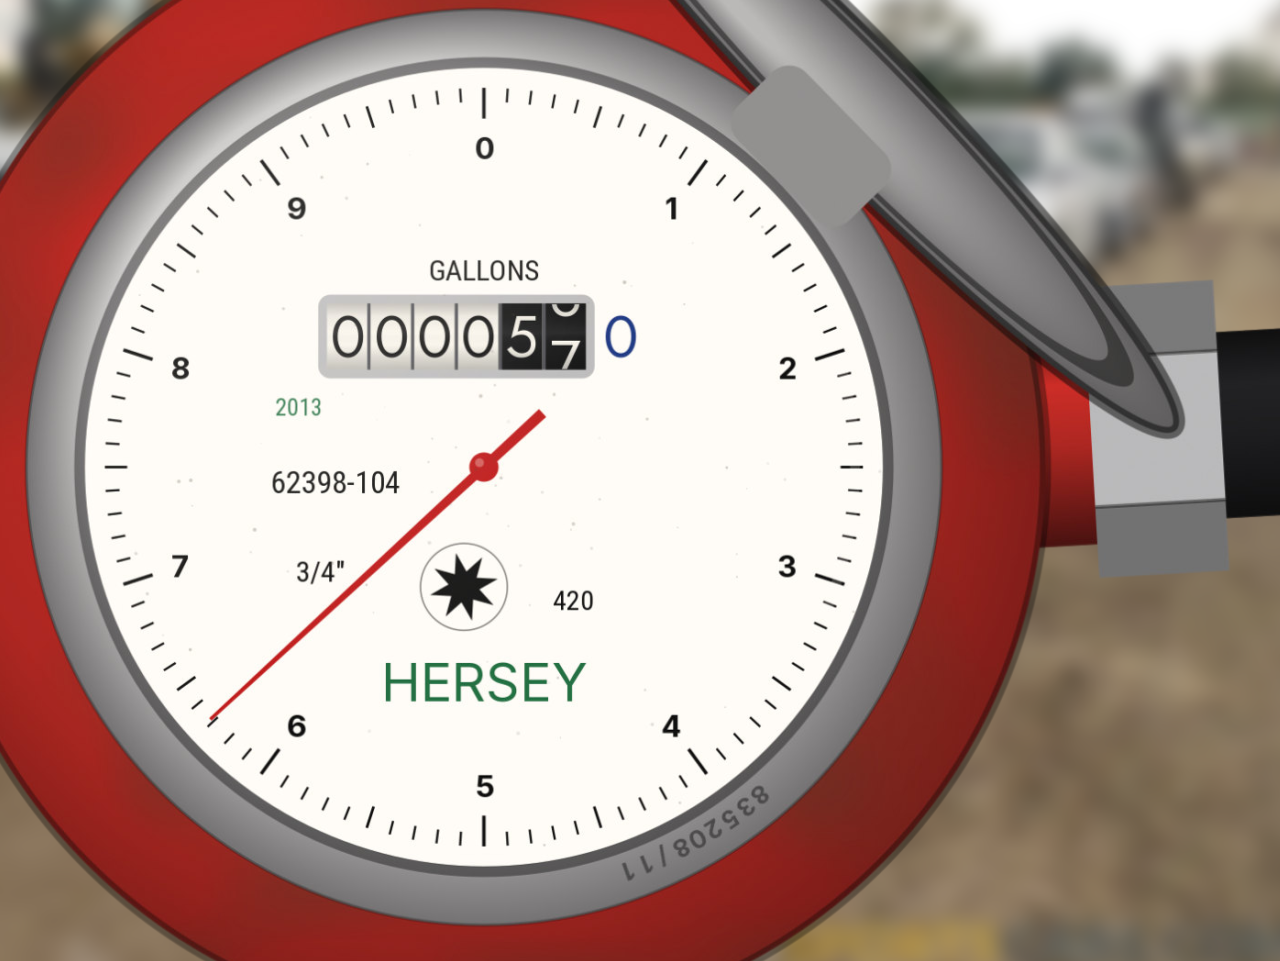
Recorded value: value=566.3 unit=gal
